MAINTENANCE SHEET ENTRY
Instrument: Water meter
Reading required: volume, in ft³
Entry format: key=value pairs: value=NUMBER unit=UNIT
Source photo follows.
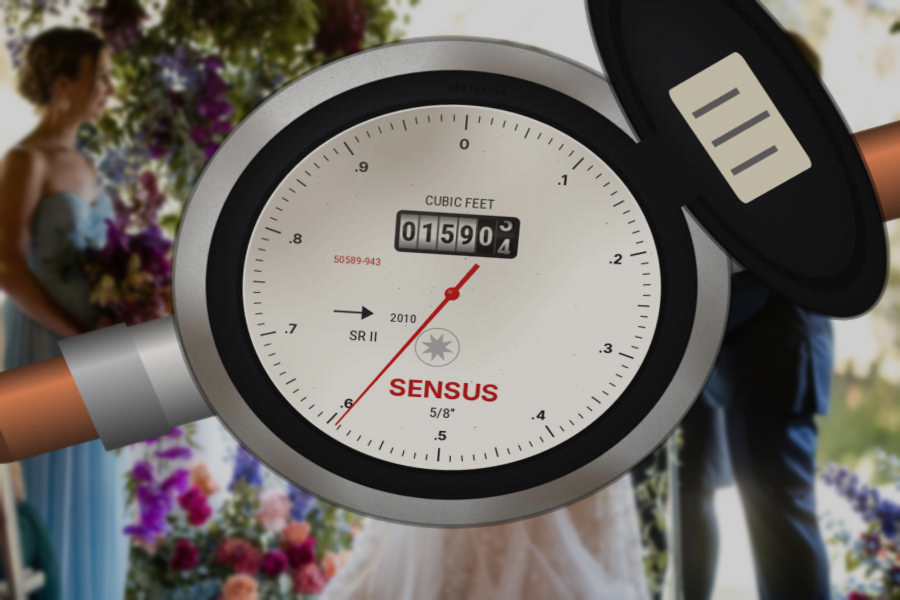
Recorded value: value=15903.59 unit=ft³
